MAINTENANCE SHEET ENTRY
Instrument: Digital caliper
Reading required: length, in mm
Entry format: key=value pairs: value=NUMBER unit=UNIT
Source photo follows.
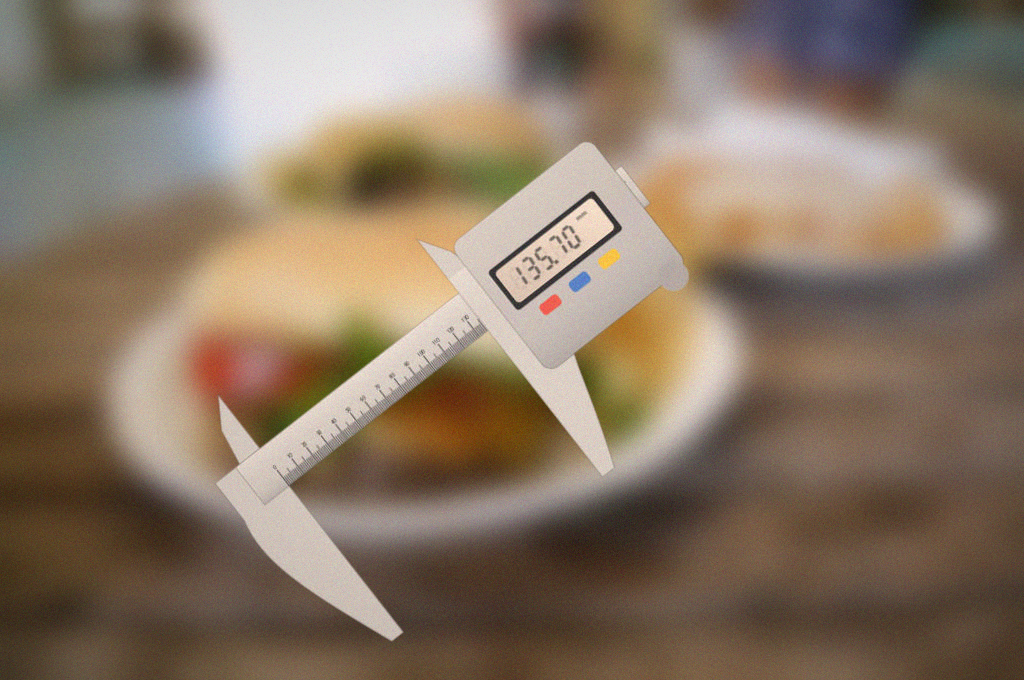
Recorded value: value=135.70 unit=mm
